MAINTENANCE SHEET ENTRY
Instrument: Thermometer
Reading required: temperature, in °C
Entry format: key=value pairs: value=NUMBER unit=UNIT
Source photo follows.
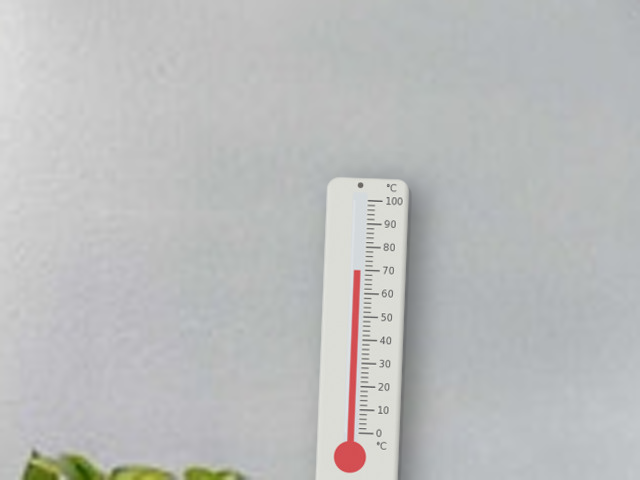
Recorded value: value=70 unit=°C
